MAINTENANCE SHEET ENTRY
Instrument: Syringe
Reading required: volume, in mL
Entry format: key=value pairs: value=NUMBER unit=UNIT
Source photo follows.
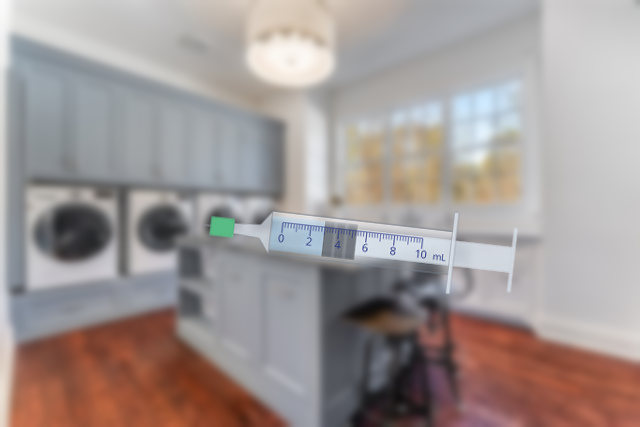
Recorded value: value=3 unit=mL
